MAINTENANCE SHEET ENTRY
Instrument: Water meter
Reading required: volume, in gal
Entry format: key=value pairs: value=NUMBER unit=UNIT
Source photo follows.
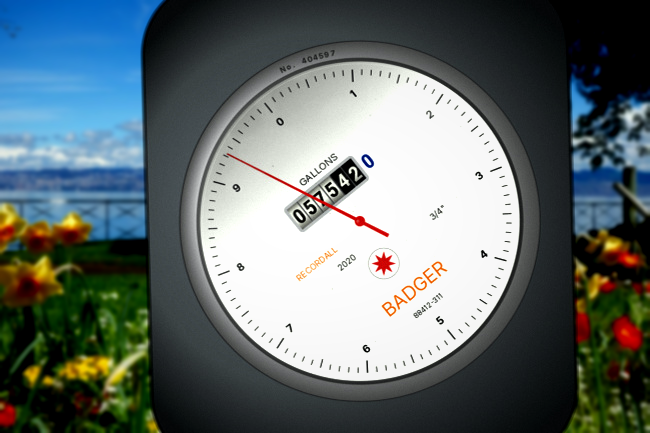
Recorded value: value=575419.3 unit=gal
